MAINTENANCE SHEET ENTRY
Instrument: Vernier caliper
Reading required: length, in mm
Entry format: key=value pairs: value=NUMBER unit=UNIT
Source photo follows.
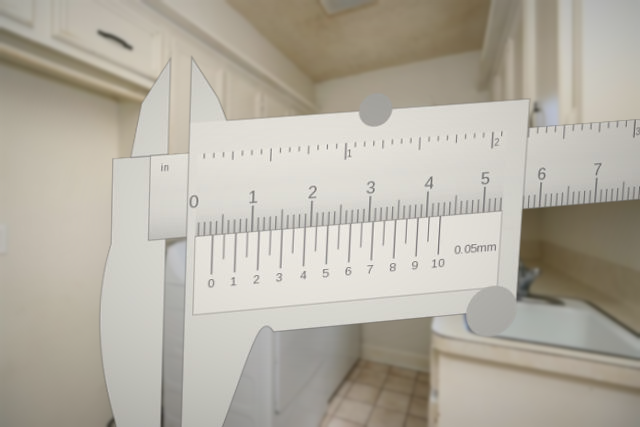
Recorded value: value=3.4 unit=mm
